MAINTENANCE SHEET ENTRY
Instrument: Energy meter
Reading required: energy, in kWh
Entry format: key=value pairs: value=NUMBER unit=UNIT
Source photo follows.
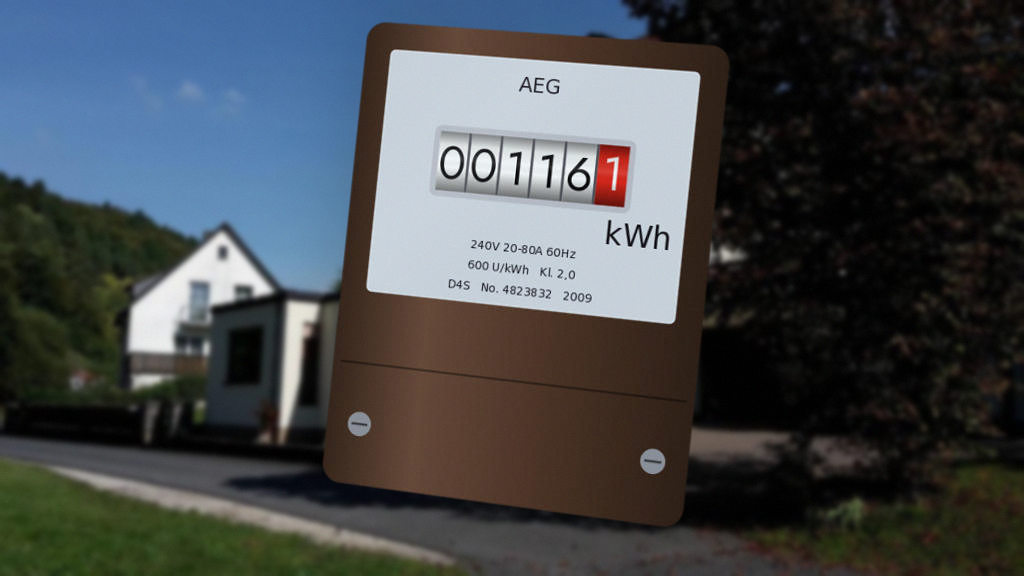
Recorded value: value=116.1 unit=kWh
